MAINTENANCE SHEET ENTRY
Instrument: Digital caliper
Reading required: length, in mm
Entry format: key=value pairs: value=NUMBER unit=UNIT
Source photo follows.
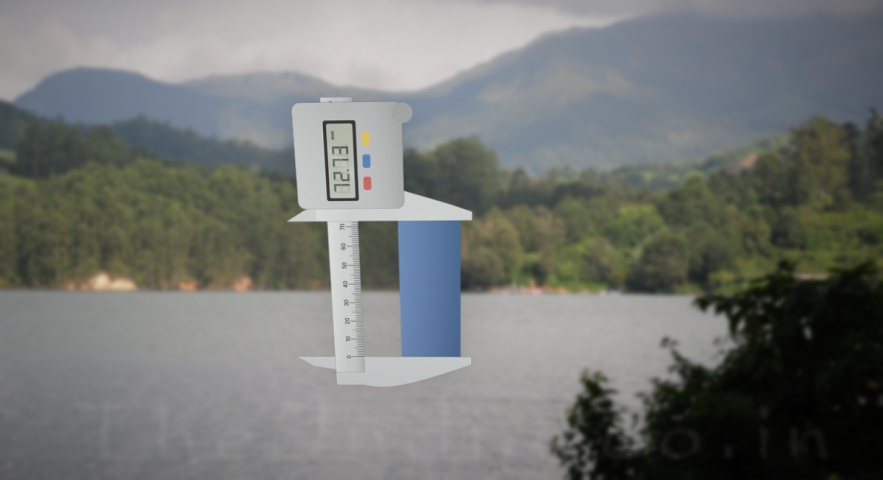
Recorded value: value=72.73 unit=mm
